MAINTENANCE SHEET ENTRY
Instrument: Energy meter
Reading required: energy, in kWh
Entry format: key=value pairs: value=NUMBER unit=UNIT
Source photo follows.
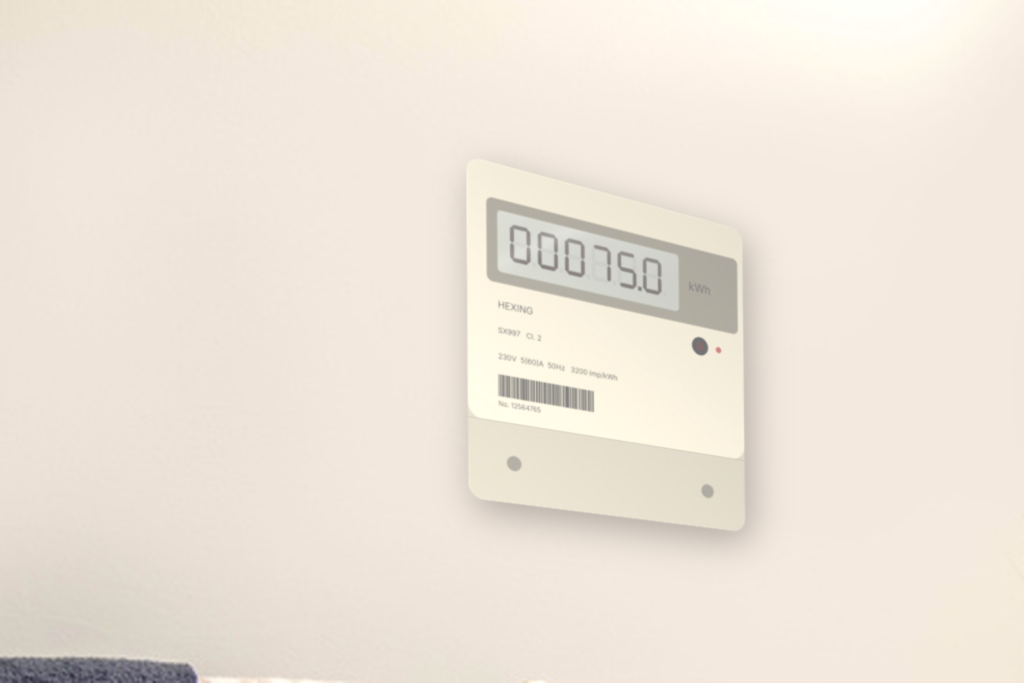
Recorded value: value=75.0 unit=kWh
